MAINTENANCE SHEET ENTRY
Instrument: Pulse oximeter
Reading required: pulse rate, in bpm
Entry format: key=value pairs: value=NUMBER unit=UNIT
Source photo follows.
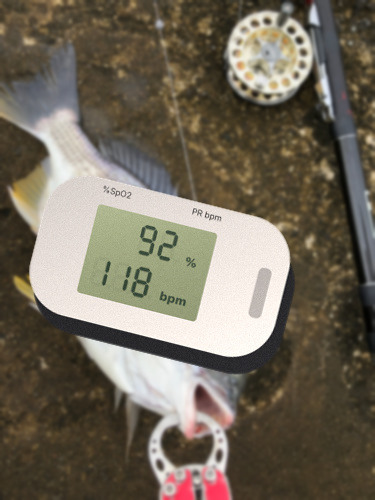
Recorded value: value=118 unit=bpm
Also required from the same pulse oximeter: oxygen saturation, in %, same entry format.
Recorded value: value=92 unit=%
